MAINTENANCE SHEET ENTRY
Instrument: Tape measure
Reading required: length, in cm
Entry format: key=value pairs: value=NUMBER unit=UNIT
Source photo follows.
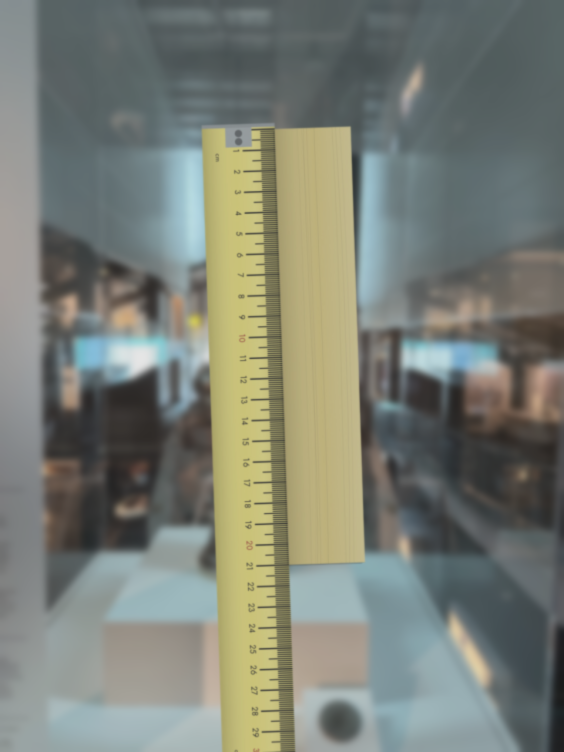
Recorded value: value=21 unit=cm
